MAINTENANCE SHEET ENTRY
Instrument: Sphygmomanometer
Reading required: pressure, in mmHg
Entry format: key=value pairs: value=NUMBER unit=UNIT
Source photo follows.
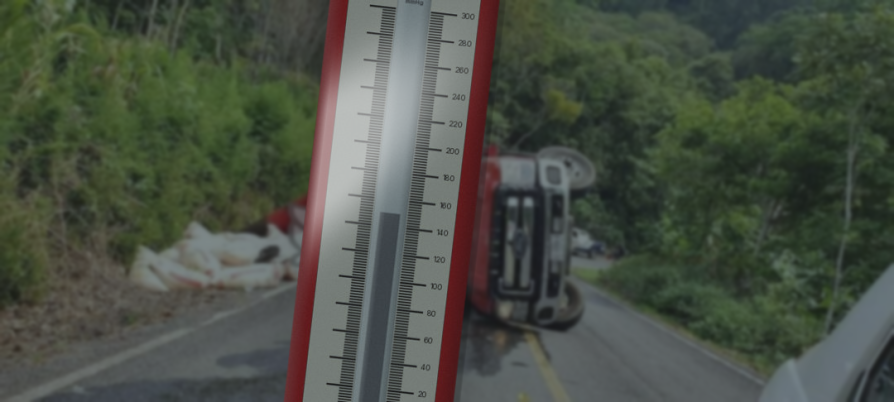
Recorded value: value=150 unit=mmHg
